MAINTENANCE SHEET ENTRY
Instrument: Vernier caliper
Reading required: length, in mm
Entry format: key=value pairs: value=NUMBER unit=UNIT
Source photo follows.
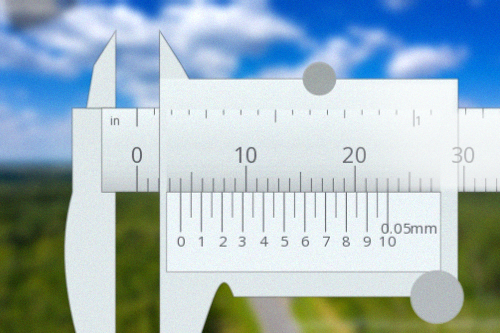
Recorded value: value=4.0 unit=mm
